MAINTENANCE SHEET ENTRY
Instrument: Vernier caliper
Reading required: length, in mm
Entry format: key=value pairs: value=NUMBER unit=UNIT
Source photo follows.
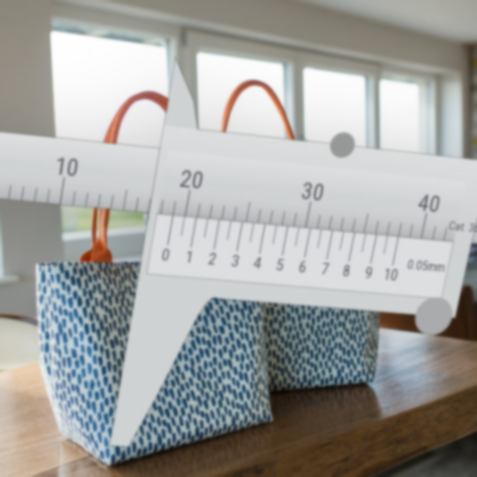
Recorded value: value=19.0 unit=mm
